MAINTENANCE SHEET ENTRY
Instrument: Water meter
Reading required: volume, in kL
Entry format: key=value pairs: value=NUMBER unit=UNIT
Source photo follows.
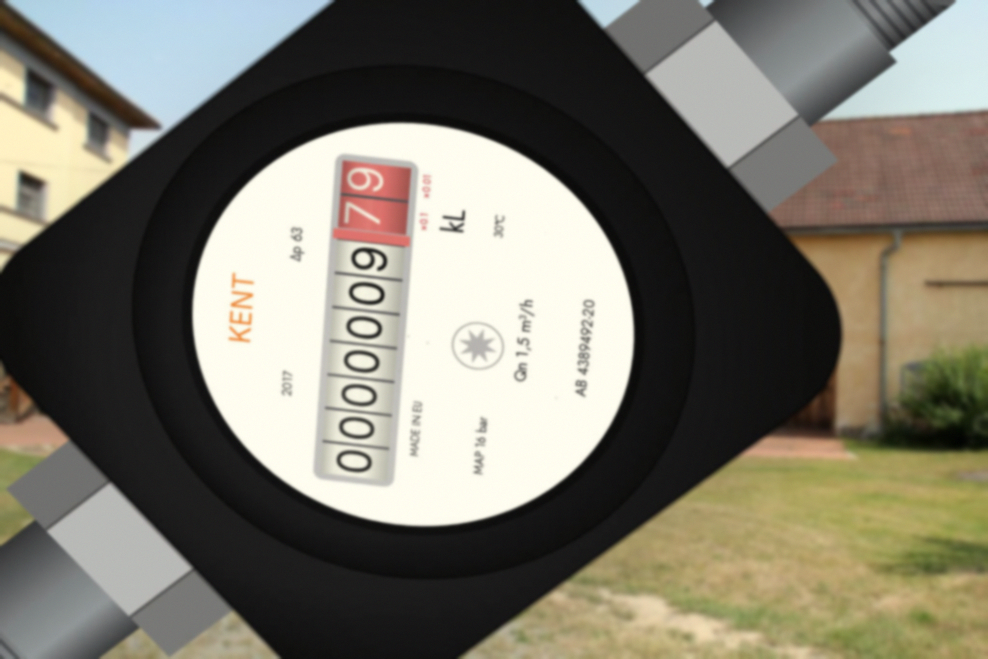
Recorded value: value=9.79 unit=kL
